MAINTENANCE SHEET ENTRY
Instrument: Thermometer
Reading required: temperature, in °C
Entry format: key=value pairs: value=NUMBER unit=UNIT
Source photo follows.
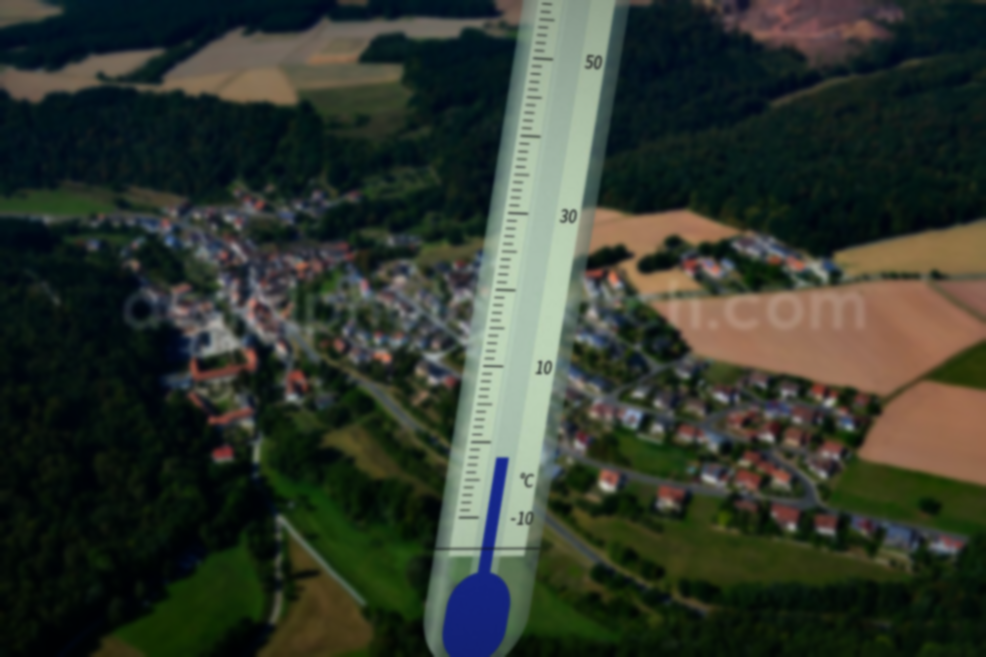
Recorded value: value=-2 unit=°C
